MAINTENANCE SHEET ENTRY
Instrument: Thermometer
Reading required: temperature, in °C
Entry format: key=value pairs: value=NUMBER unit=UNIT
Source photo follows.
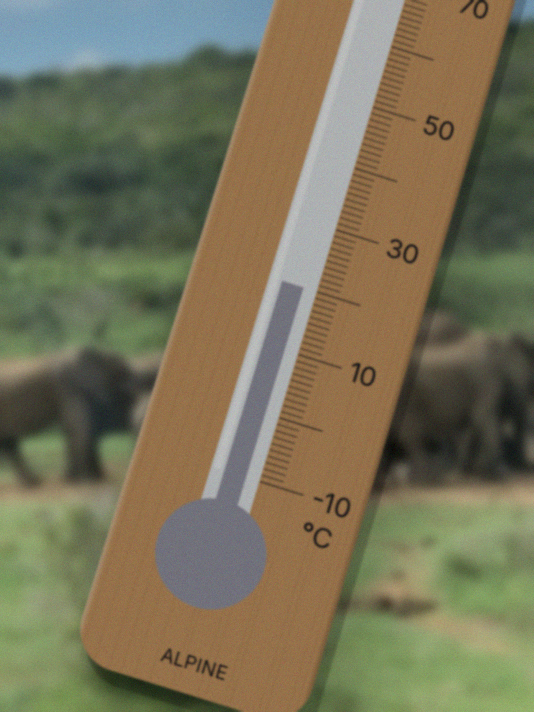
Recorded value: value=20 unit=°C
